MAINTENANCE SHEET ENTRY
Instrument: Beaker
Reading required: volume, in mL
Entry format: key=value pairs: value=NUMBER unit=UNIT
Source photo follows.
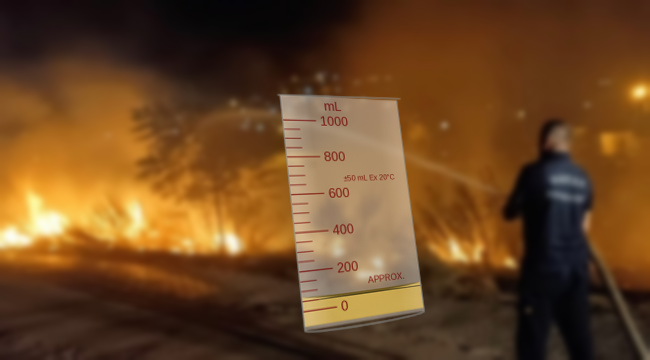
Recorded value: value=50 unit=mL
